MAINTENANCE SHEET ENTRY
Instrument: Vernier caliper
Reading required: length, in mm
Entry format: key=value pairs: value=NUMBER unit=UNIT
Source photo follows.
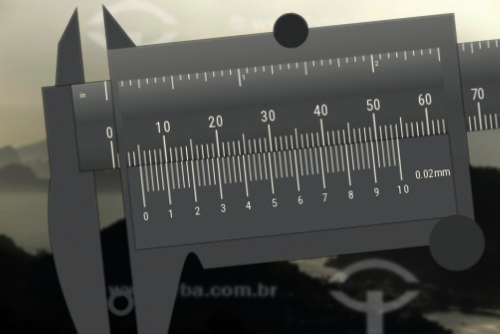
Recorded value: value=5.0 unit=mm
